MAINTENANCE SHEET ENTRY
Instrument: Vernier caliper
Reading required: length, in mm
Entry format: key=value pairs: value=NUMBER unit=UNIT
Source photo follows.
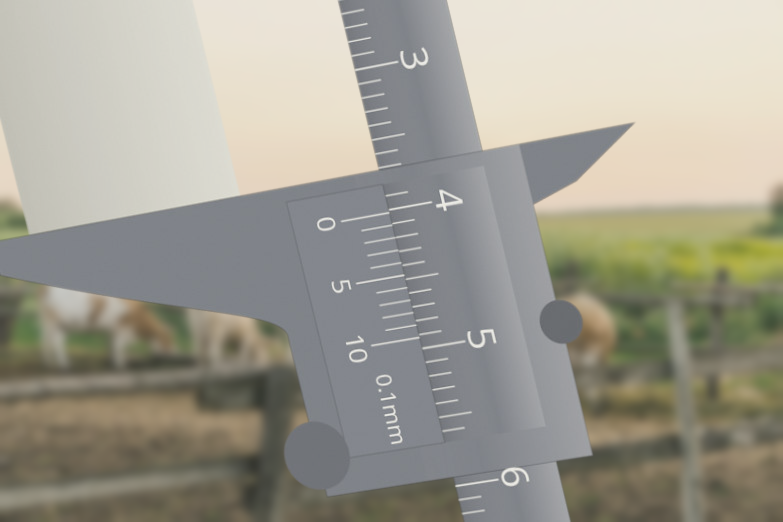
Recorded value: value=40.2 unit=mm
